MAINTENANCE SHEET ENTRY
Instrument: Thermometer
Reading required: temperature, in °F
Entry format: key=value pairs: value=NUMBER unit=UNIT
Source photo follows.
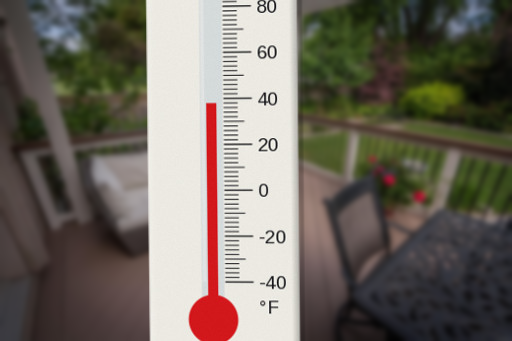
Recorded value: value=38 unit=°F
